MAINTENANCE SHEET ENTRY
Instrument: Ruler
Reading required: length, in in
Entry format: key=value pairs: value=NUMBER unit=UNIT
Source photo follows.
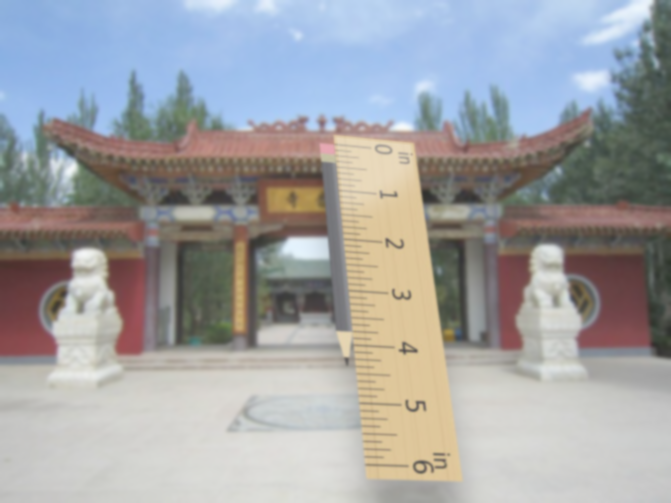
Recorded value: value=4.375 unit=in
